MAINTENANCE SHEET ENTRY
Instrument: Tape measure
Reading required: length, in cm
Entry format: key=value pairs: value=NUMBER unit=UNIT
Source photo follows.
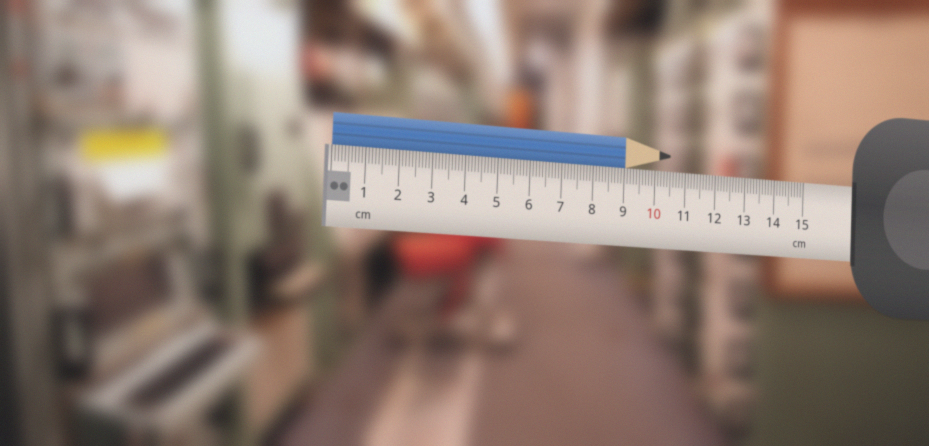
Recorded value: value=10.5 unit=cm
